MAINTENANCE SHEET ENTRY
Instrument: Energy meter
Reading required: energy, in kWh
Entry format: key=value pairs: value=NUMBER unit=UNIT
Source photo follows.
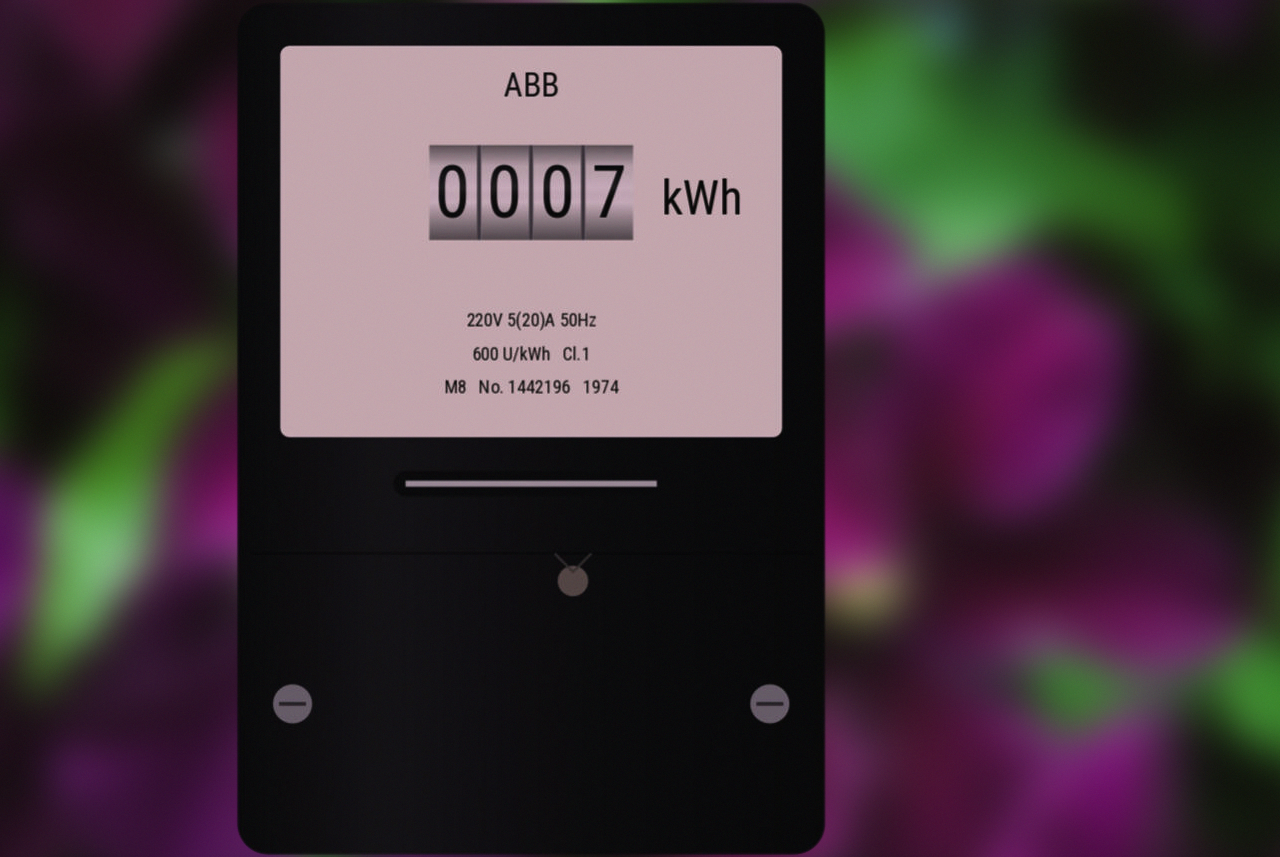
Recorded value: value=7 unit=kWh
